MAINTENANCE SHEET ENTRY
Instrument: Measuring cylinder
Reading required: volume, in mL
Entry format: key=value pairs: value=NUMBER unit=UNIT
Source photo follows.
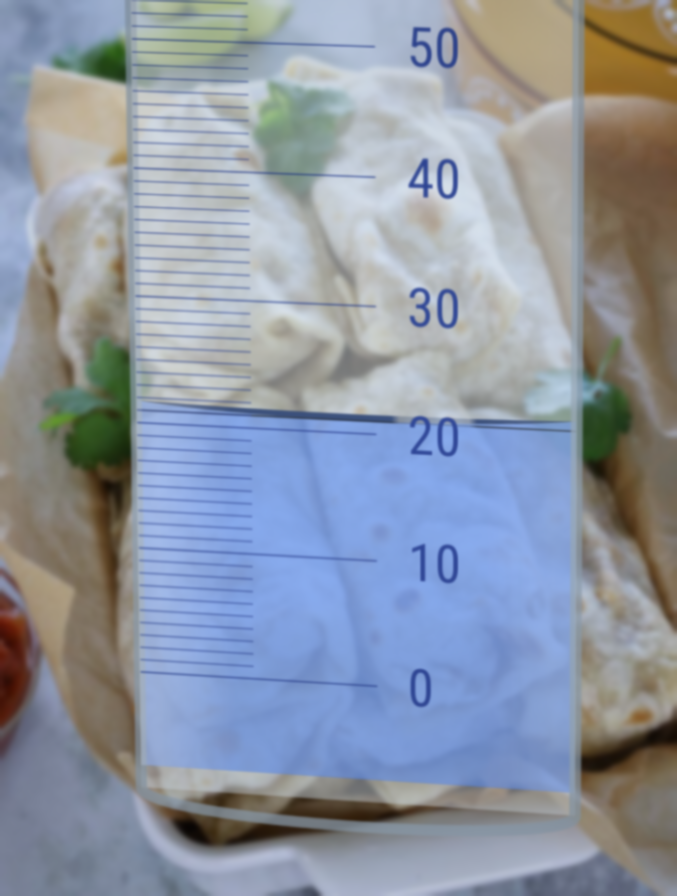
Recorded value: value=21 unit=mL
